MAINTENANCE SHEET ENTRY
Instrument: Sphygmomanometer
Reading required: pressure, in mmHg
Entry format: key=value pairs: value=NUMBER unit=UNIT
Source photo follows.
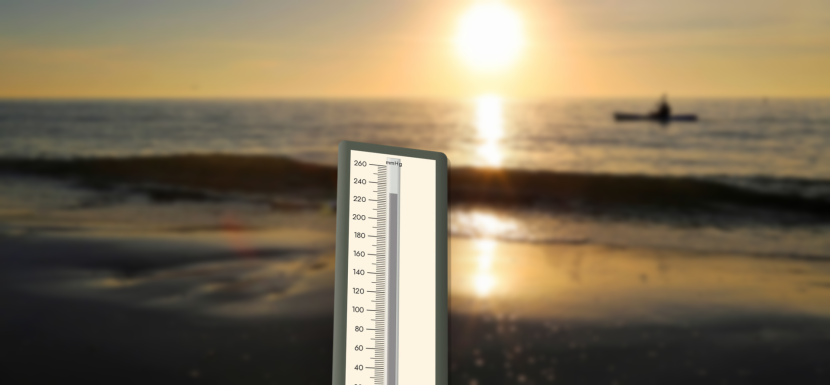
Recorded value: value=230 unit=mmHg
